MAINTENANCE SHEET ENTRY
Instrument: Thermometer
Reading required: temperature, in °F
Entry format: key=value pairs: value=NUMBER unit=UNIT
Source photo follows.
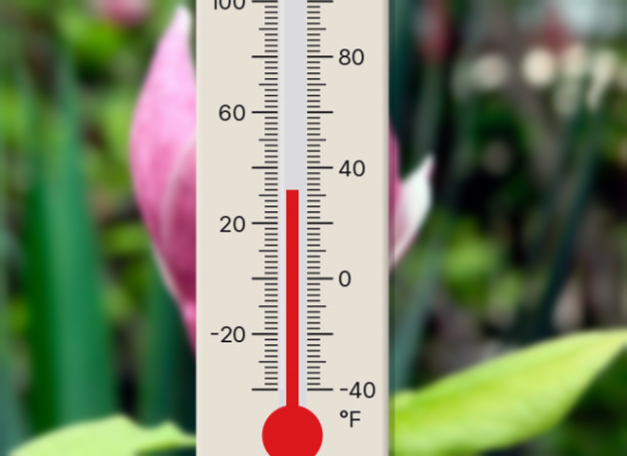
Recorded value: value=32 unit=°F
